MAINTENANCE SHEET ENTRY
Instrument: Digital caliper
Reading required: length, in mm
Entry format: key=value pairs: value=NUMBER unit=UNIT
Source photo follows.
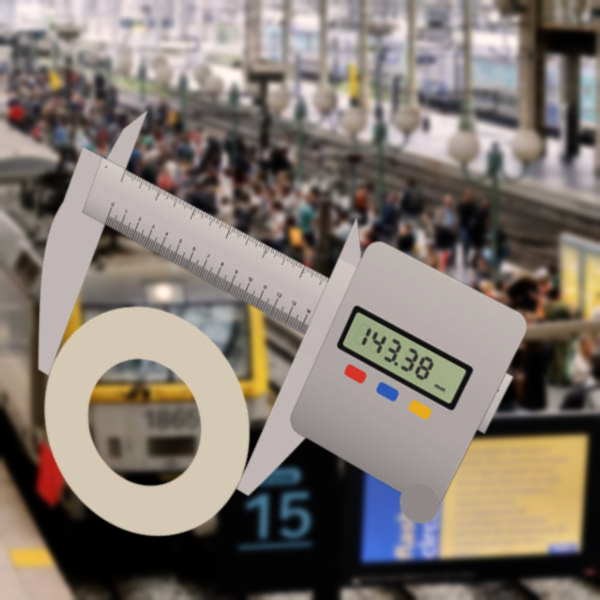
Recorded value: value=143.38 unit=mm
